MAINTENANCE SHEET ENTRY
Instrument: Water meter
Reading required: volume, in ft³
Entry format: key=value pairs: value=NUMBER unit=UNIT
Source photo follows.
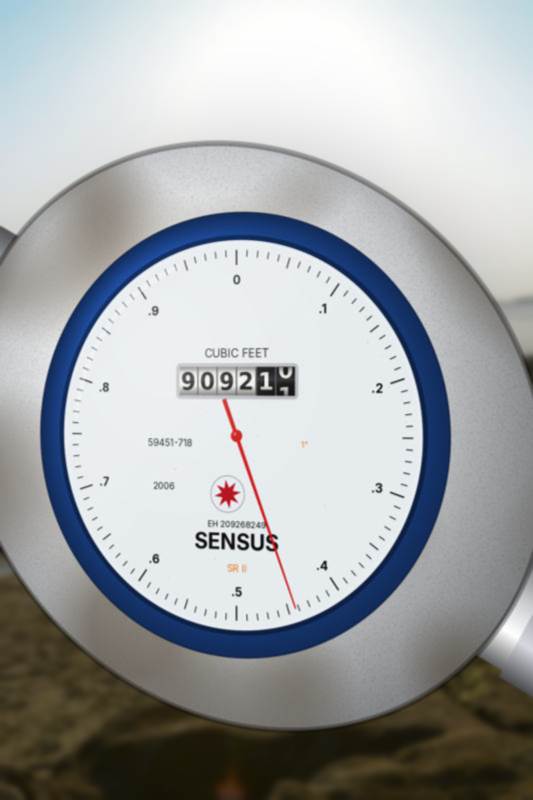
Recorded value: value=909210.44 unit=ft³
